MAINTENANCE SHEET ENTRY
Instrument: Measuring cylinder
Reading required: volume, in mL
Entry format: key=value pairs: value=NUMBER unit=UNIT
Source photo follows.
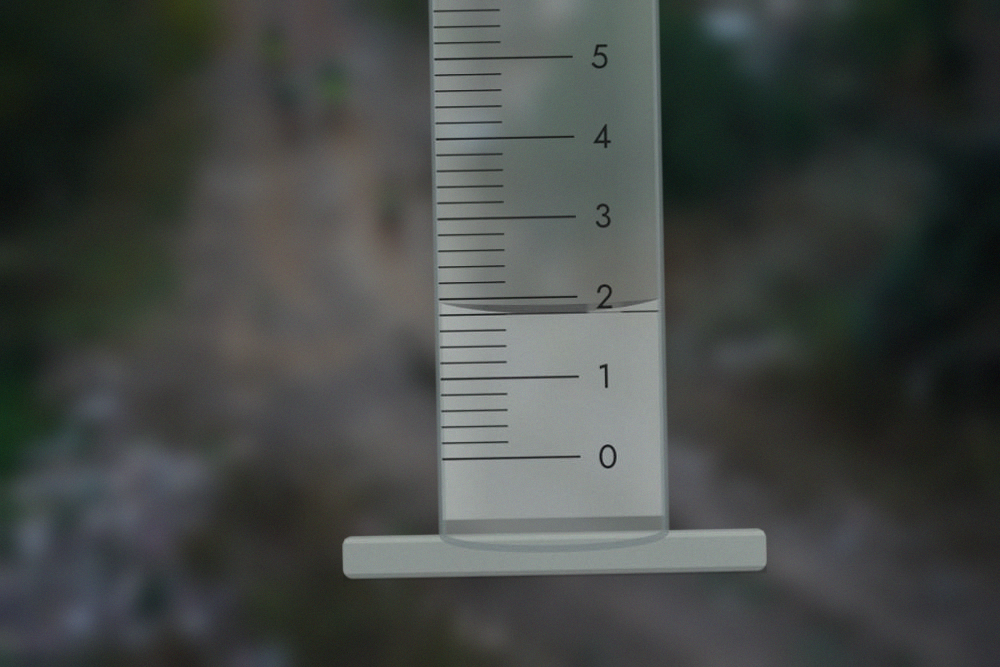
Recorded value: value=1.8 unit=mL
